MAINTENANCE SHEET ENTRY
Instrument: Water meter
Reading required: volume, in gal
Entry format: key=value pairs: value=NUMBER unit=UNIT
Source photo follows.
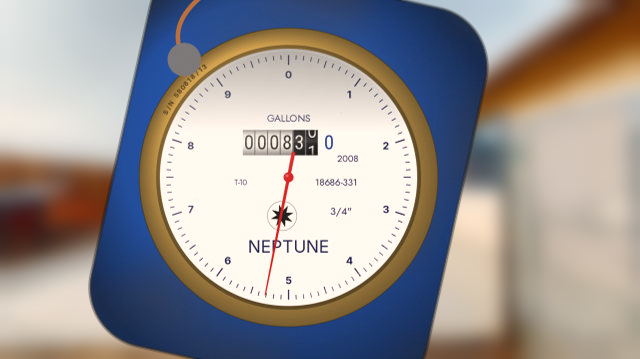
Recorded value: value=8305.3 unit=gal
